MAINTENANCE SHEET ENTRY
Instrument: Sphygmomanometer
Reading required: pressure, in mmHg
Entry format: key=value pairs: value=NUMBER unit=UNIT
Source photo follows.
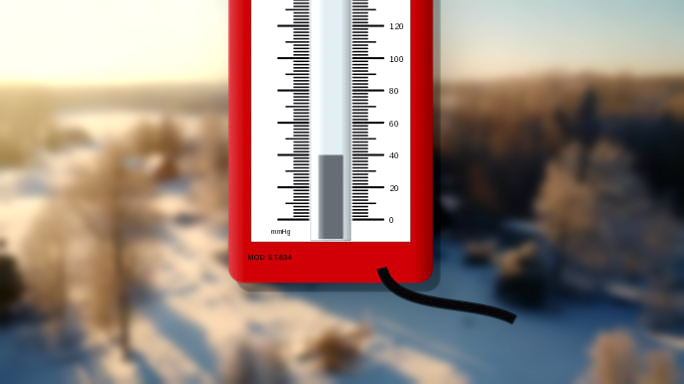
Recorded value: value=40 unit=mmHg
